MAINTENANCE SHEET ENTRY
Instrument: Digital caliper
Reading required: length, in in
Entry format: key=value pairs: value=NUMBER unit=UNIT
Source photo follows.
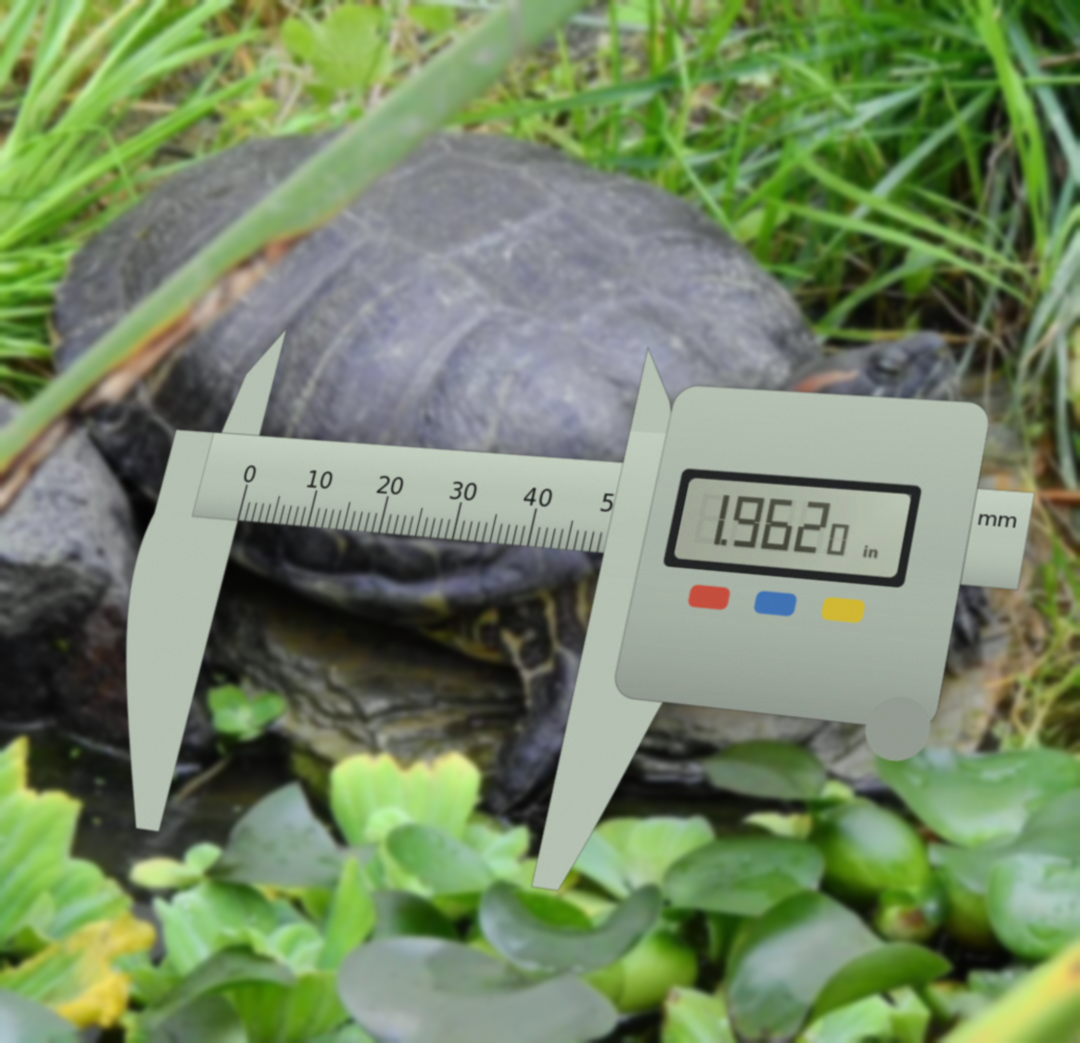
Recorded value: value=1.9620 unit=in
